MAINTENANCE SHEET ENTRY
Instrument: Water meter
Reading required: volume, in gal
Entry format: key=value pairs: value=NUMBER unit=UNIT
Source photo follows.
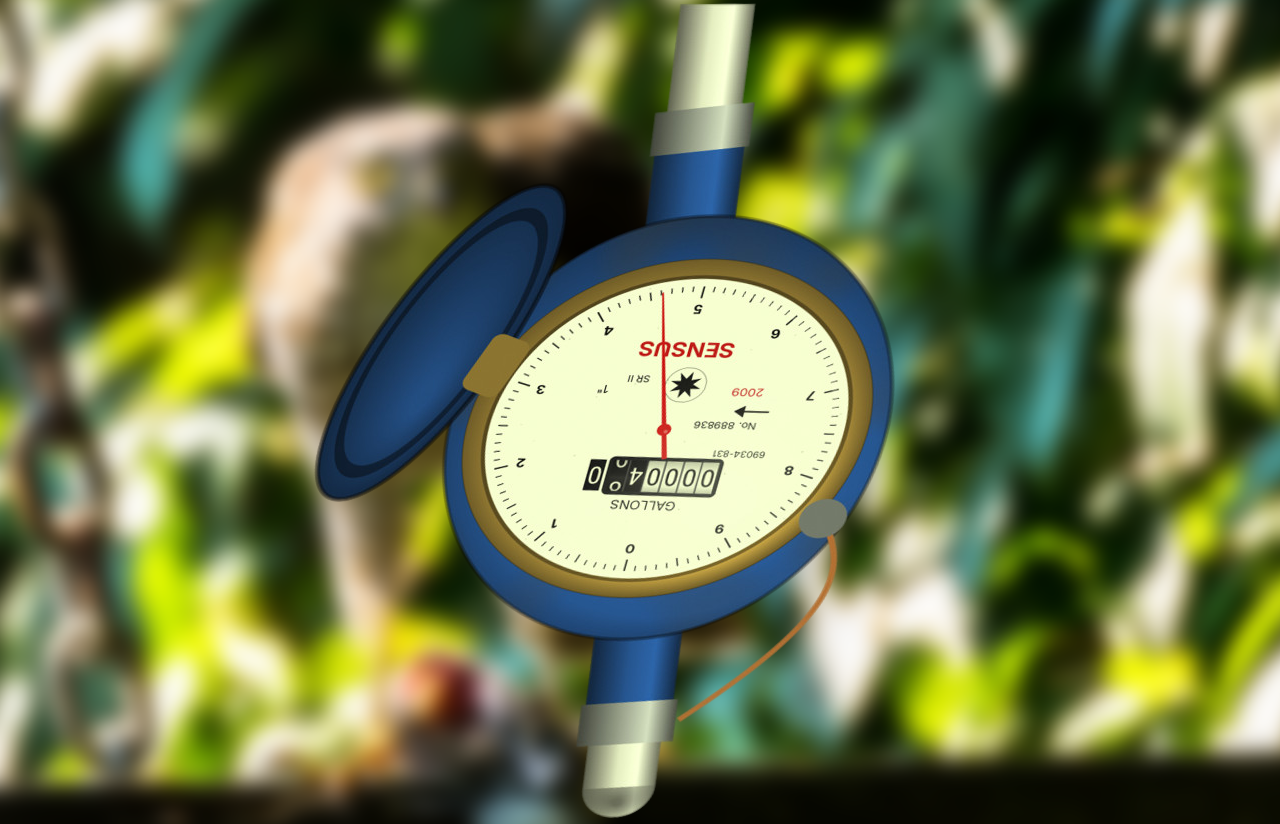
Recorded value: value=484.6 unit=gal
